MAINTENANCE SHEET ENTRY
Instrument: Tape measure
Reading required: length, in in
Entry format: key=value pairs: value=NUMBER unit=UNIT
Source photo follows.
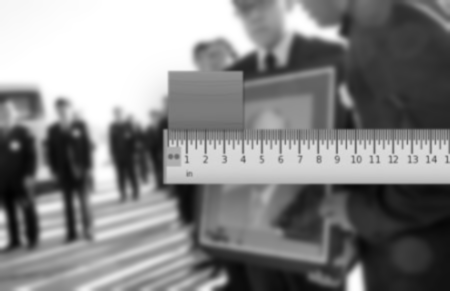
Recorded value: value=4 unit=in
